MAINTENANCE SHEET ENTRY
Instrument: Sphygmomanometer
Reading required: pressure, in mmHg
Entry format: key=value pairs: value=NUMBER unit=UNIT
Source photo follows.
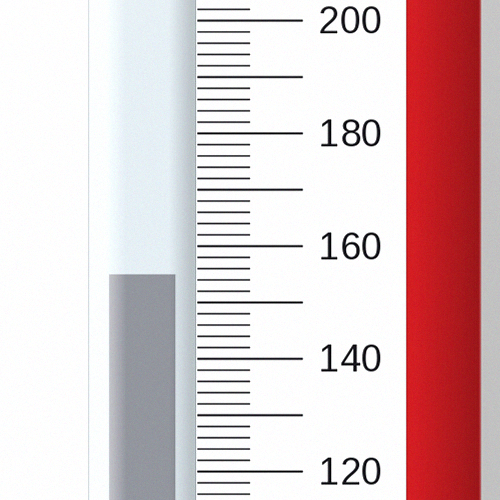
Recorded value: value=155 unit=mmHg
